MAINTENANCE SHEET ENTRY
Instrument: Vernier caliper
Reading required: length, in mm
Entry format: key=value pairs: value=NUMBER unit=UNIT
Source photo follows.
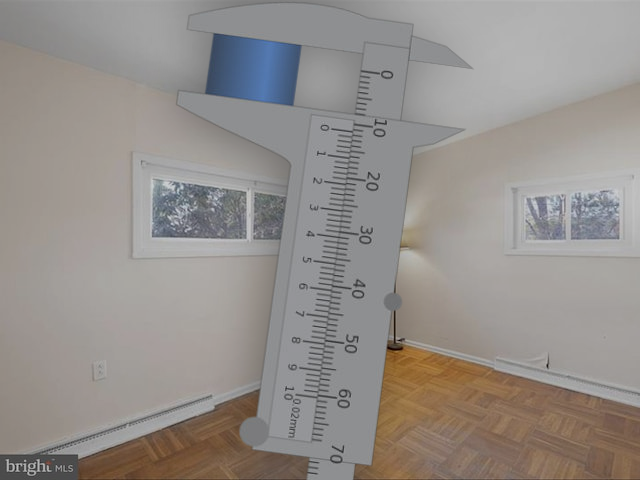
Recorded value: value=11.4 unit=mm
